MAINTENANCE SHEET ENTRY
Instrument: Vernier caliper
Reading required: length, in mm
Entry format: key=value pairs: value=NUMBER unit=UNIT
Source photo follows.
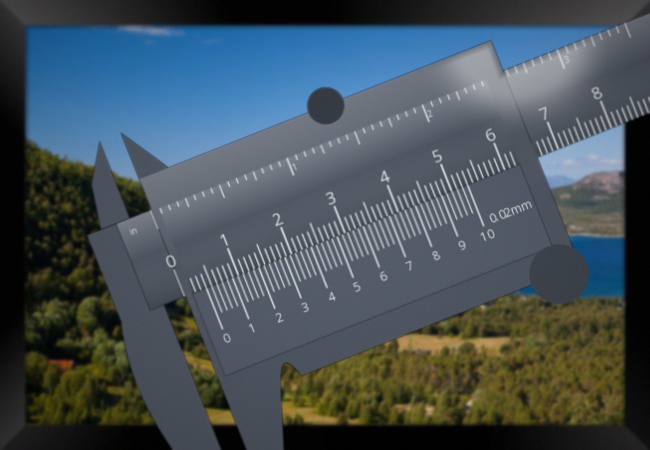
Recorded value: value=4.0 unit=mm
